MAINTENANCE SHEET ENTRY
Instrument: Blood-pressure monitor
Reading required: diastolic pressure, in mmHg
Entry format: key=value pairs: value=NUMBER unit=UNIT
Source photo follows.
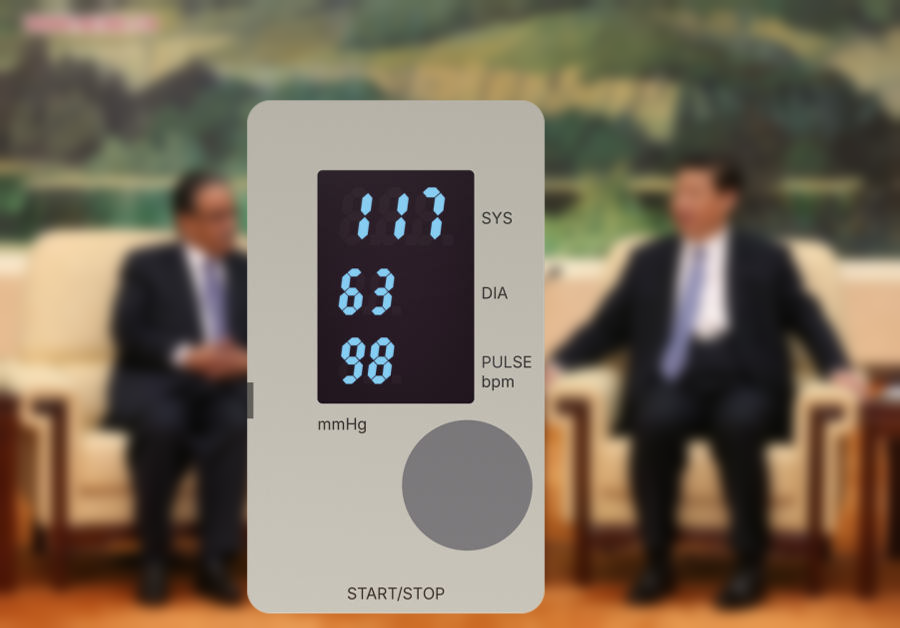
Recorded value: value=63 unit=mmHg
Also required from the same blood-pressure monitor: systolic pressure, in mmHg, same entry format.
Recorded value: value=117 unit=mmHg
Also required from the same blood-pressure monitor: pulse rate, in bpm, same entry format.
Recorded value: value=98 unit=bpm
